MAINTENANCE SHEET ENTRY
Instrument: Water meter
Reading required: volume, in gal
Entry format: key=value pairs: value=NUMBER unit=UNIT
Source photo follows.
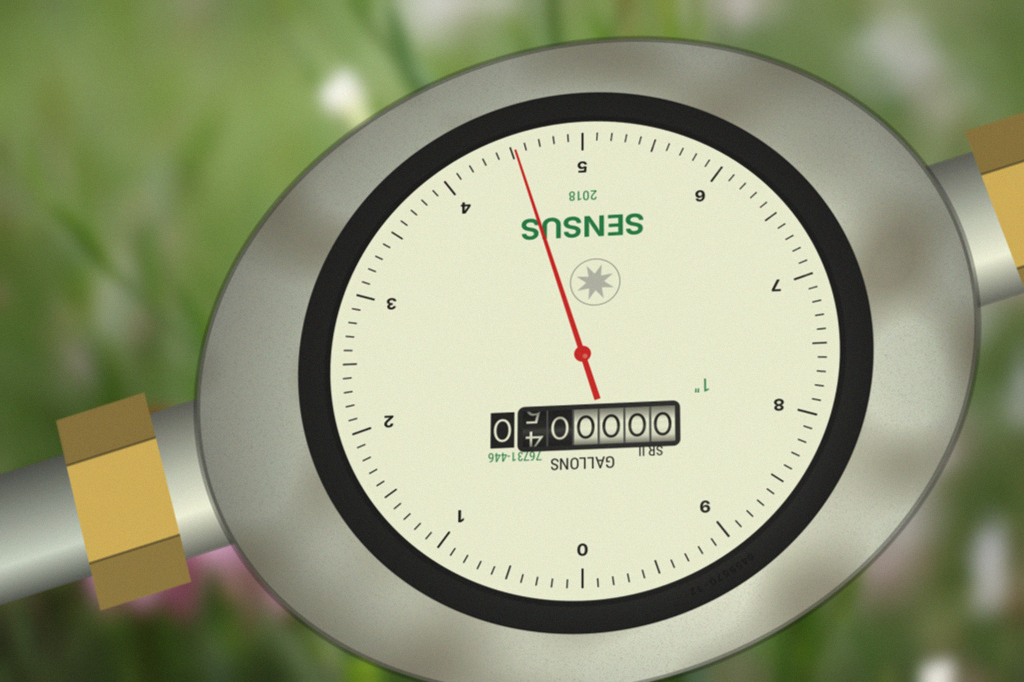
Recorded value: value=44.5 unit=gal
